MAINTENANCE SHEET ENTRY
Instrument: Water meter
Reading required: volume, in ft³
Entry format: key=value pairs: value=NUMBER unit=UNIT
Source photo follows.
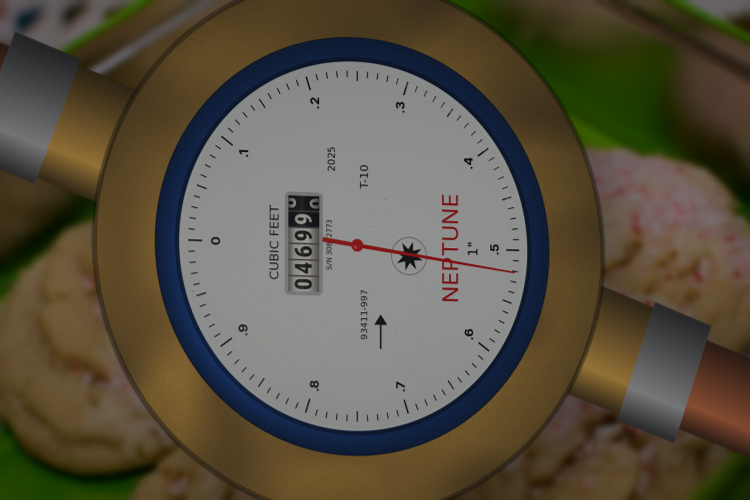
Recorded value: value=46998.52 unit=ft³
